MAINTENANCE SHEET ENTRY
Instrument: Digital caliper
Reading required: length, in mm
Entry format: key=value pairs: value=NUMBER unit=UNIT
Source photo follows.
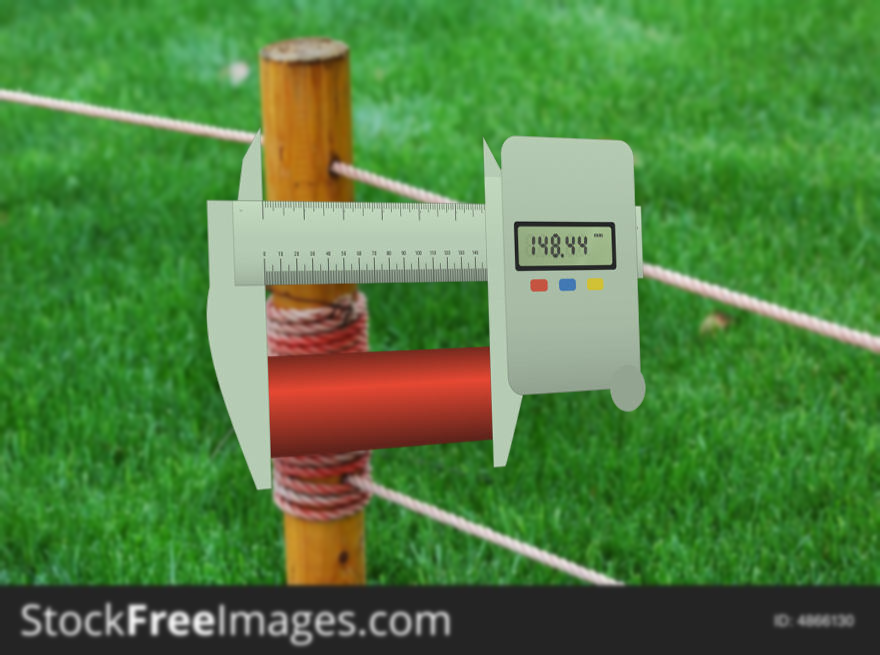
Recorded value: value=148.44 unit=mm
